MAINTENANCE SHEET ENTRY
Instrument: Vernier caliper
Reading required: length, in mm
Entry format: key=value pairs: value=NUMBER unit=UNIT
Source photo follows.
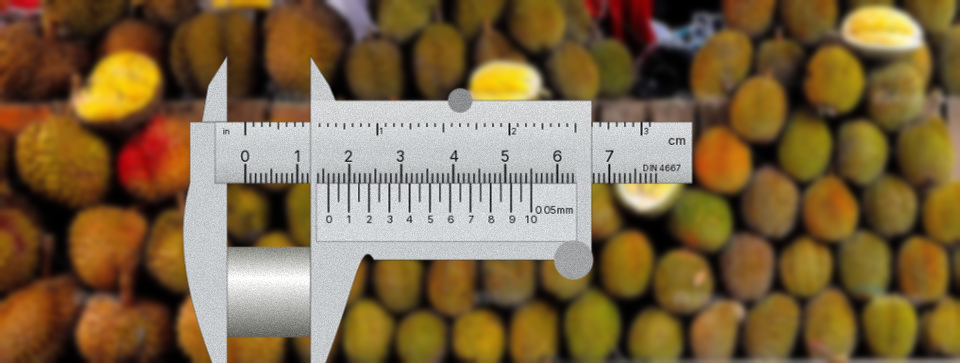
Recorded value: value=16.0 unit=mm
